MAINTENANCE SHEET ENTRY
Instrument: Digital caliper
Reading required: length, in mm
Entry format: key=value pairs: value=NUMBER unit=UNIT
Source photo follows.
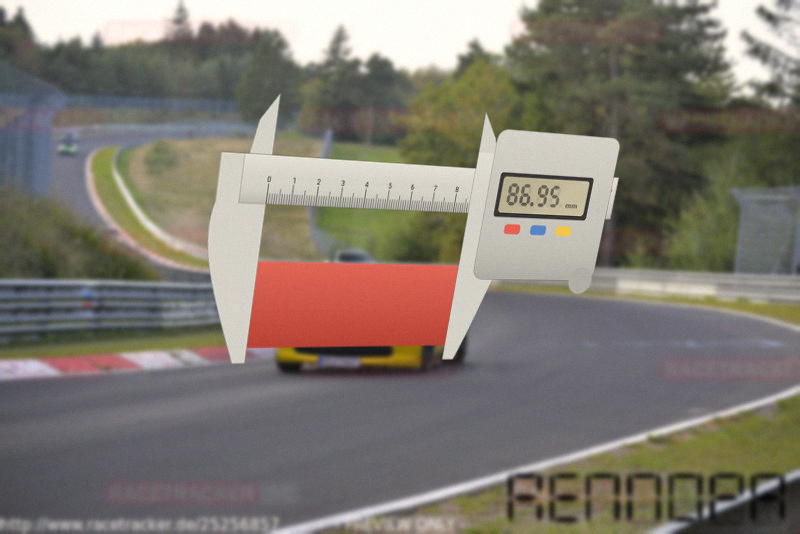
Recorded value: value=86.95 unit=mm
